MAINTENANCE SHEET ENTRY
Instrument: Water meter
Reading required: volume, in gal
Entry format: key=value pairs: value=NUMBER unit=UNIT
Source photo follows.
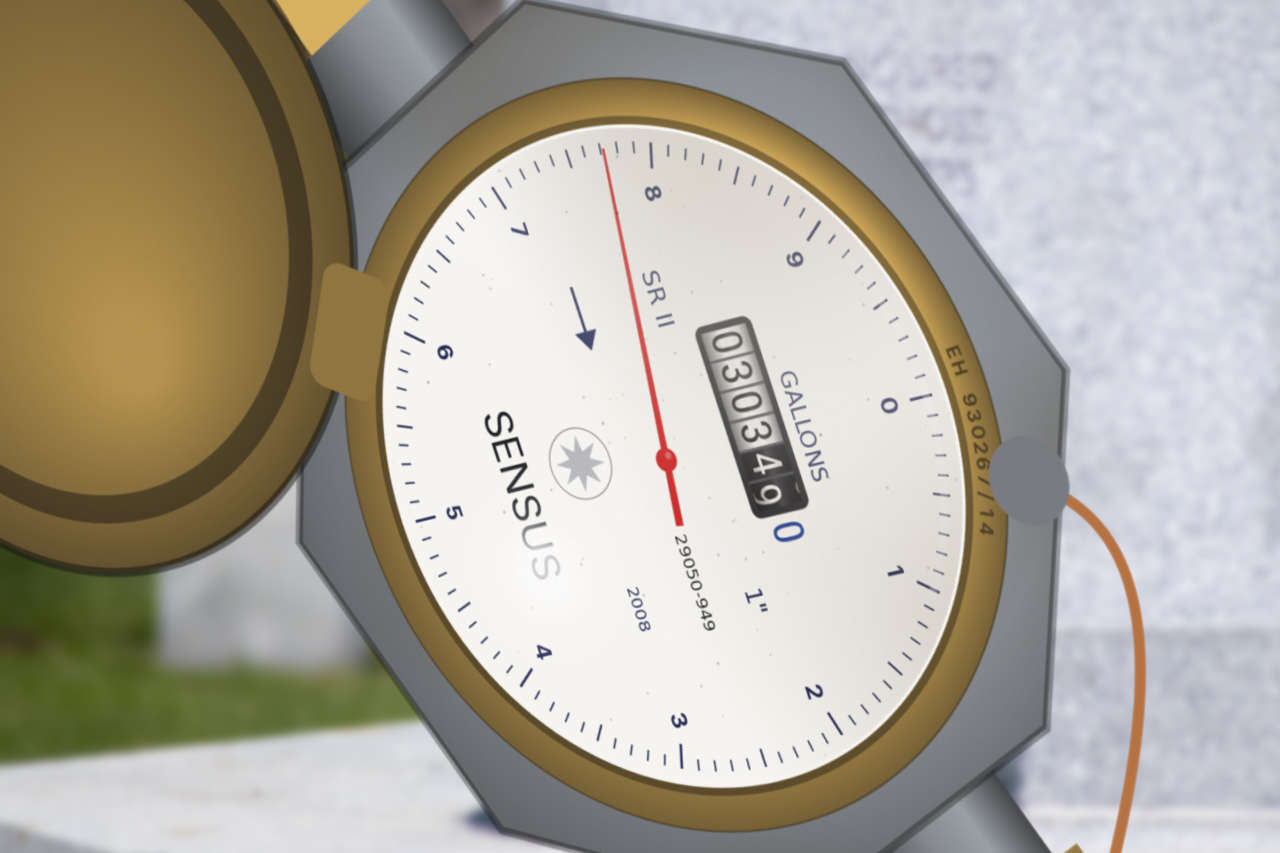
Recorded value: value=303487.7 unit=gal
